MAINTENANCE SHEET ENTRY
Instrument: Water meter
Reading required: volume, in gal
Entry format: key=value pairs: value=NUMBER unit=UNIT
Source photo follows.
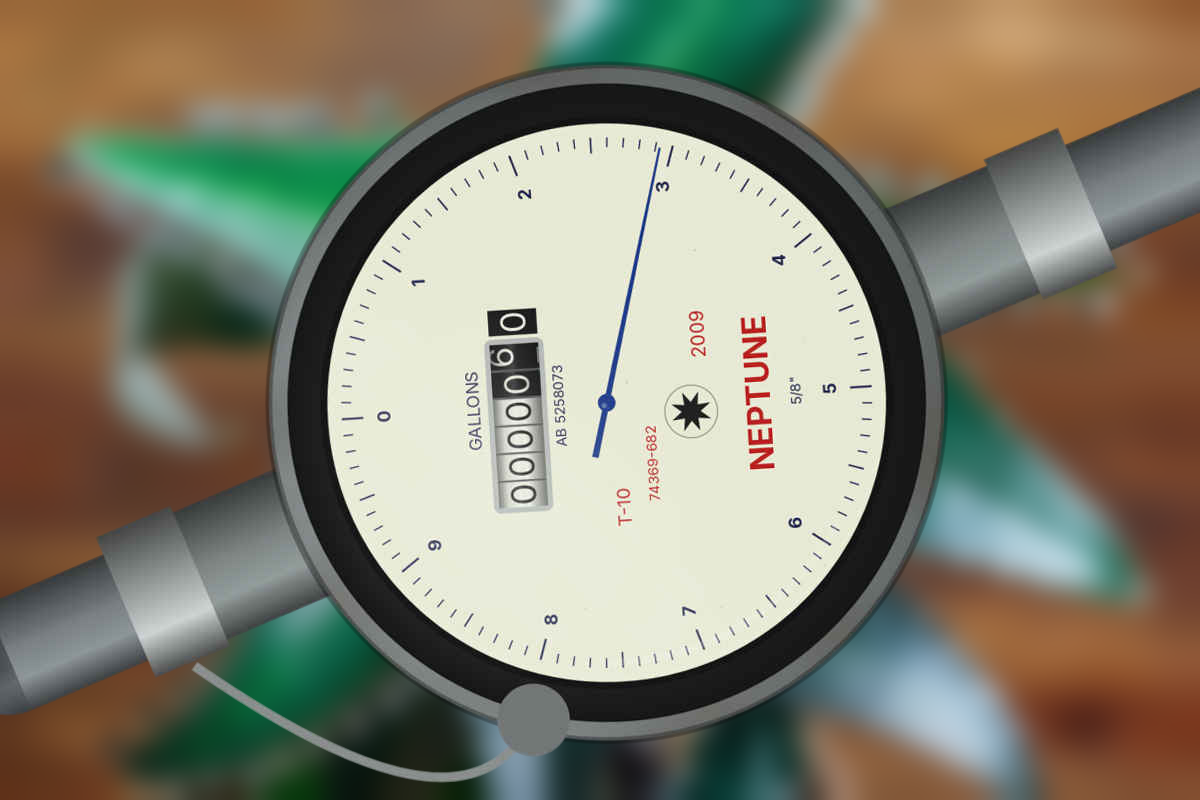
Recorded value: value=62.9 unit=gal
